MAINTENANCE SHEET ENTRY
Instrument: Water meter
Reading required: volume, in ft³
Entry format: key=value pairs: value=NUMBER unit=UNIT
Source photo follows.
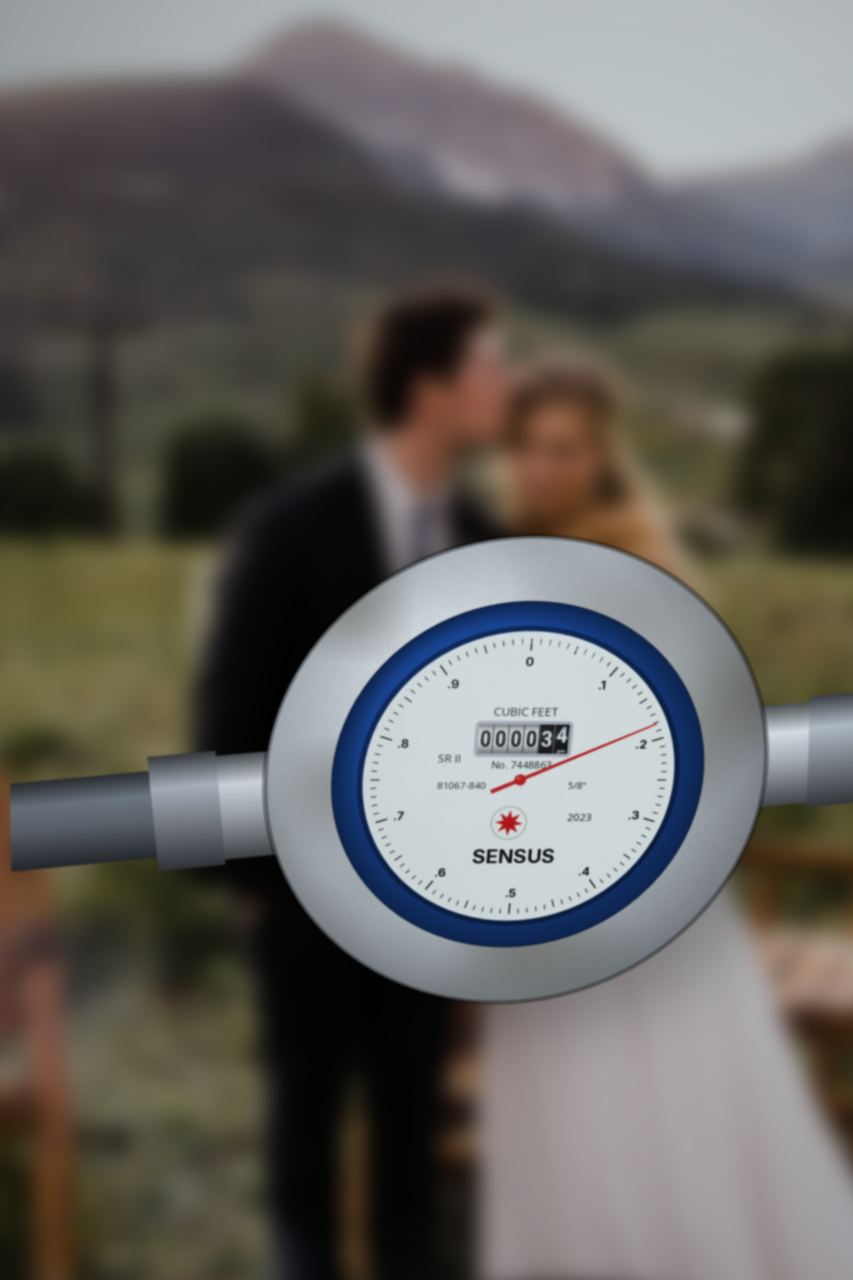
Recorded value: value=34.18 unit=ft³
